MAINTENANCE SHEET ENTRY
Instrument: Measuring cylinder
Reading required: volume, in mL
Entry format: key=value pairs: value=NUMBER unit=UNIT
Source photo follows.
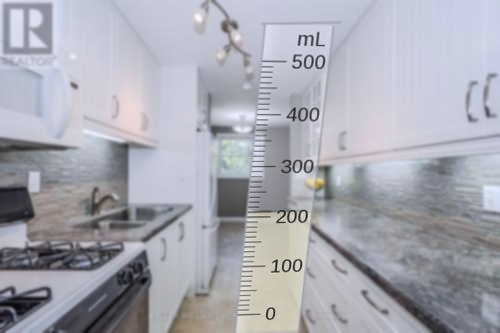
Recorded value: value=210 unit=mL
